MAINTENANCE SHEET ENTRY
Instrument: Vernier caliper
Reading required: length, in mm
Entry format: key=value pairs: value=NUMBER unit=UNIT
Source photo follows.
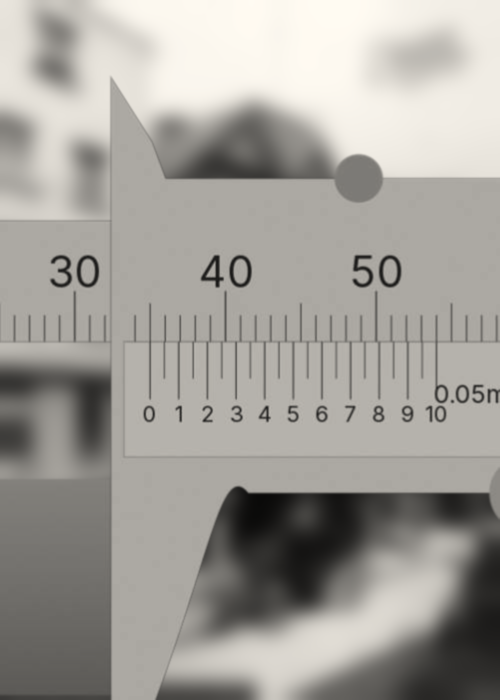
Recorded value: value=35.0 unit=mm
